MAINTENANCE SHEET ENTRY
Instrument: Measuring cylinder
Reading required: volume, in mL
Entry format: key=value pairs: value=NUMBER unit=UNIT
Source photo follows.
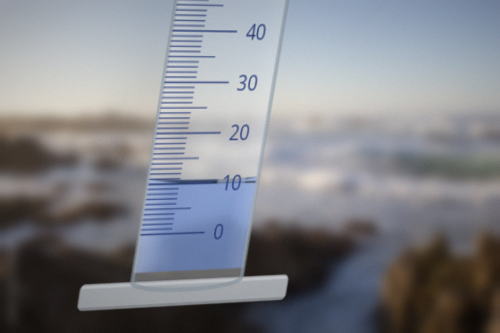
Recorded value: value=10 unit=mL
